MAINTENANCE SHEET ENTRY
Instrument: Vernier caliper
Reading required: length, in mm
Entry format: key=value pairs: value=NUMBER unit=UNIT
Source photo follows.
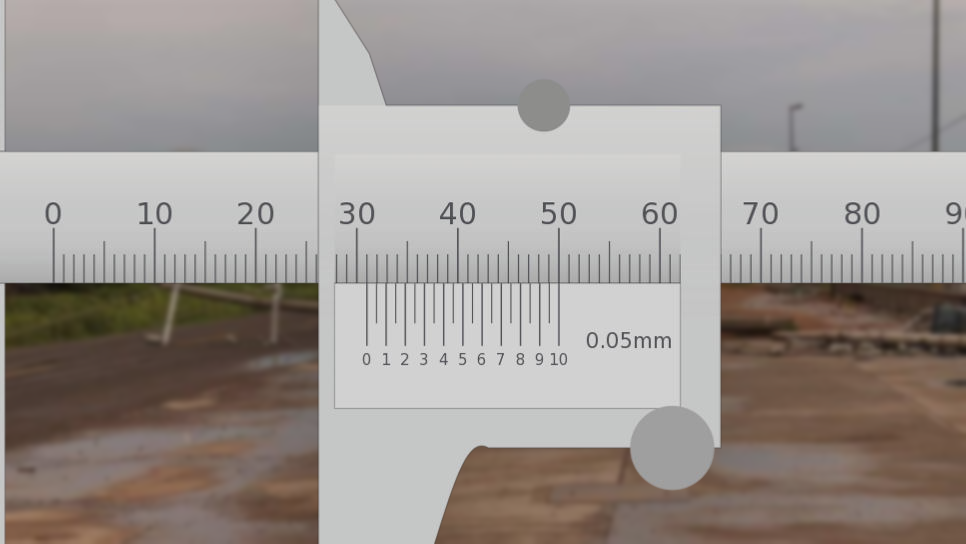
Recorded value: value=31.0 unit=mm
